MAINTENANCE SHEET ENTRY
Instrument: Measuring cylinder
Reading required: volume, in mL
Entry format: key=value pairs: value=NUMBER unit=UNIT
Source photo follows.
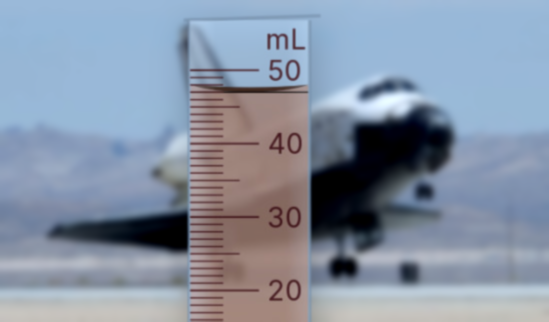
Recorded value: value=47 unit=mL
